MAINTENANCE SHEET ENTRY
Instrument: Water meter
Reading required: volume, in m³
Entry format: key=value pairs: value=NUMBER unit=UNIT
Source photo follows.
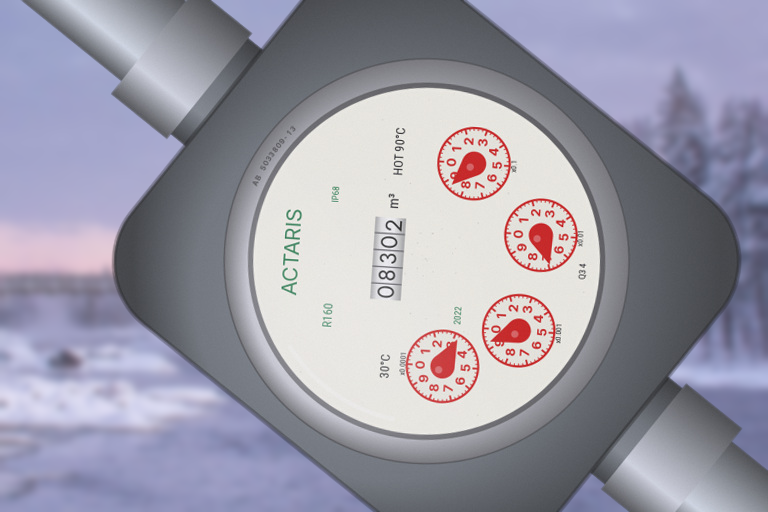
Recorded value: value=8301.8693 unit=m³
